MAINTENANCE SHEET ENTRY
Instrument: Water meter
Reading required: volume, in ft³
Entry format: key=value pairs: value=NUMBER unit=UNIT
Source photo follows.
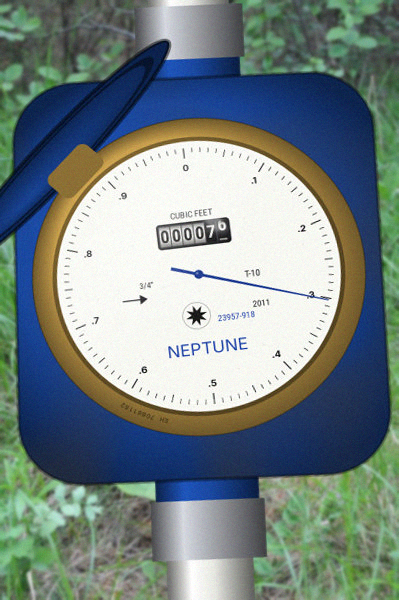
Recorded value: value=76.30 unit=ft³
